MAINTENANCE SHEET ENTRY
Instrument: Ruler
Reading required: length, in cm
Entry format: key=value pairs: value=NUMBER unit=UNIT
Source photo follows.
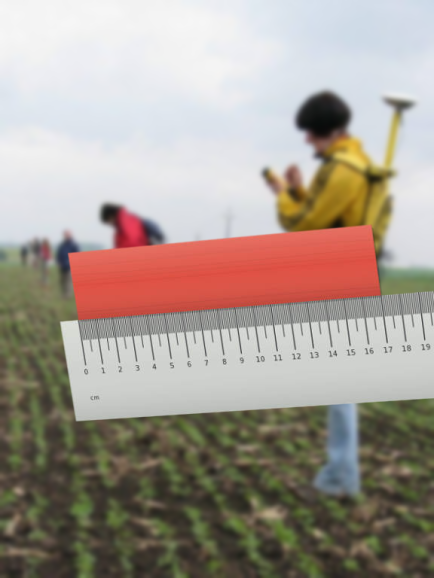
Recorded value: value=17 unit=cm
